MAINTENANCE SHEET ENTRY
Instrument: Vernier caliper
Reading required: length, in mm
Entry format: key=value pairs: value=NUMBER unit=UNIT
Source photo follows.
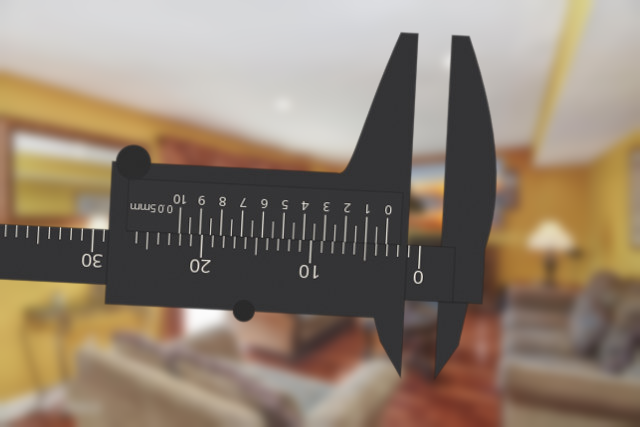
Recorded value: value=3.1 unit=mm
